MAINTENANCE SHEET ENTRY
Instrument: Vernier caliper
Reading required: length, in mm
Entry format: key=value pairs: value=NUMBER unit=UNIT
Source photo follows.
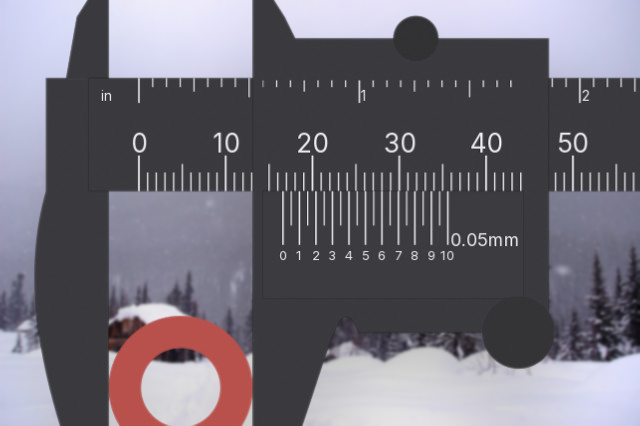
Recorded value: value=16.6 unit=mm
